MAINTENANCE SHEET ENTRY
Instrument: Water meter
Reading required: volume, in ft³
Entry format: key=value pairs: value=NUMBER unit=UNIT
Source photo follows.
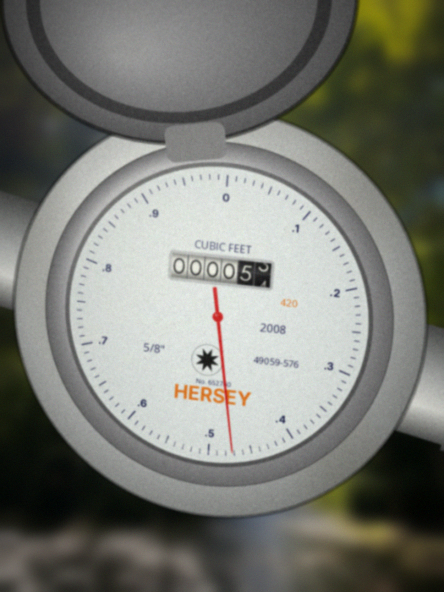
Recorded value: value=53.47 unit=ft³
